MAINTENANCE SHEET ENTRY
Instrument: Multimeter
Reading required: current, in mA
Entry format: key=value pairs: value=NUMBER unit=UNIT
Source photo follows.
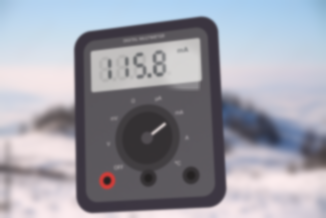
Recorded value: value=115.8 unit=mA
